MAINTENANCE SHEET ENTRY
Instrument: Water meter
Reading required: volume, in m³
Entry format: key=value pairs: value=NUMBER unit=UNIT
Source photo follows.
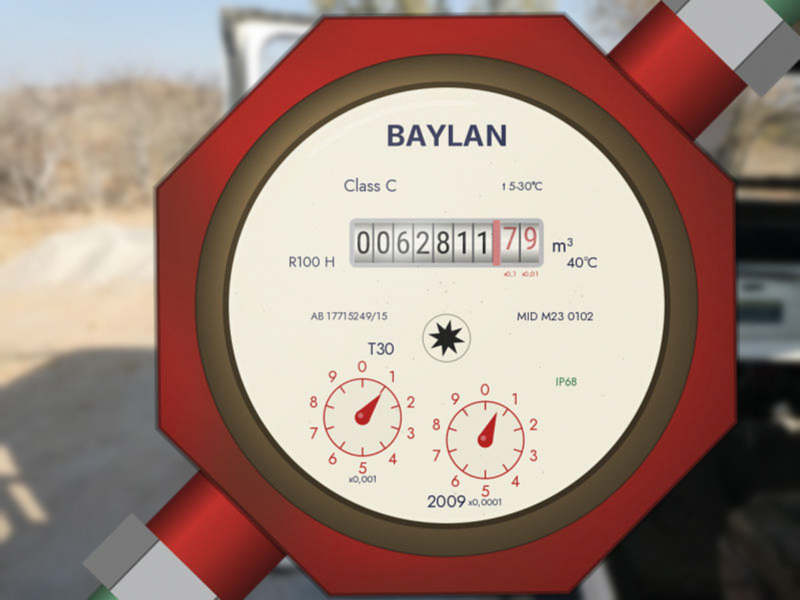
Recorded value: value=62811.7910 unit=m³
